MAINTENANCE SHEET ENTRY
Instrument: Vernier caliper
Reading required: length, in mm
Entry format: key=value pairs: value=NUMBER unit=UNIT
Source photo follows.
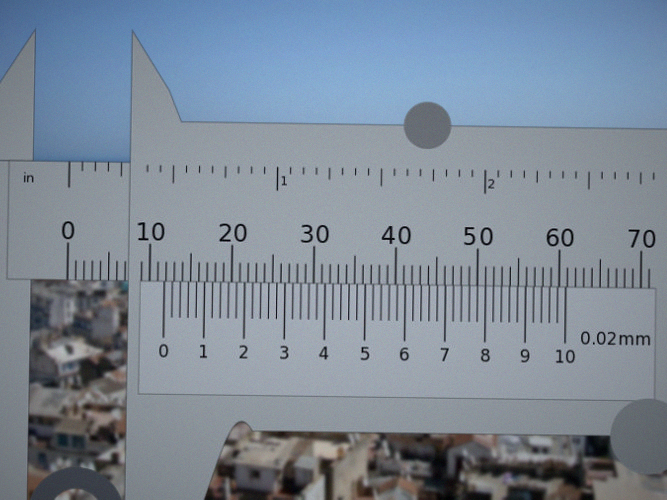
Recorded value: value=11.8 unit=mm
